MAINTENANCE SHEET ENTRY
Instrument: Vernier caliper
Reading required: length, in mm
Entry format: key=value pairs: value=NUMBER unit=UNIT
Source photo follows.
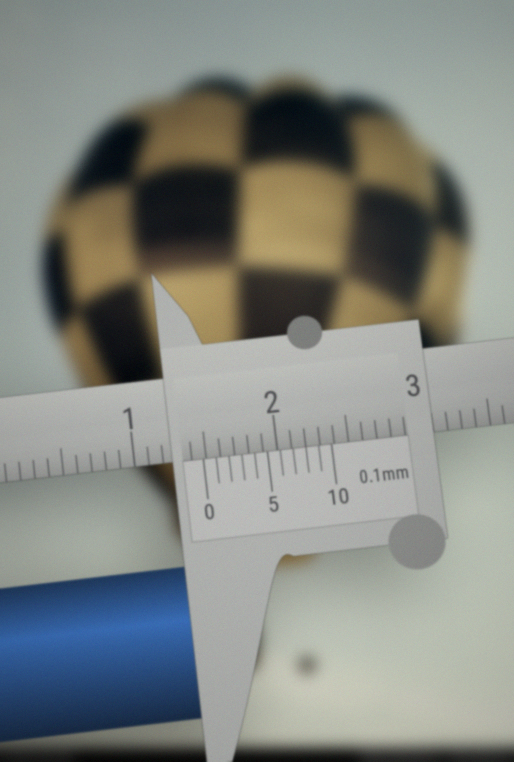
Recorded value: value=14.8 unit=mm
